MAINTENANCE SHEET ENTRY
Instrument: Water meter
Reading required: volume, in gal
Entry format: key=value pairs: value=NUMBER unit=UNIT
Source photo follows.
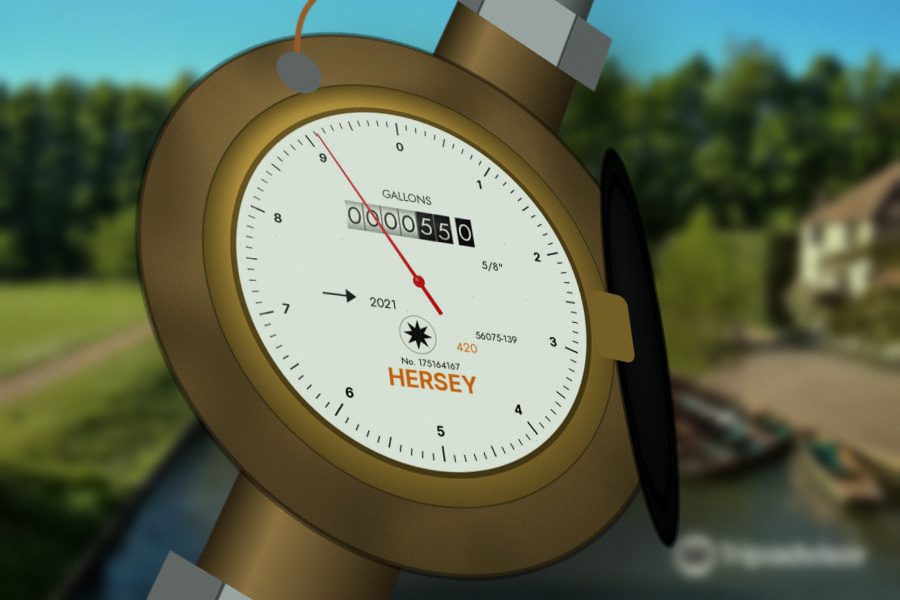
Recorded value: value=549.1 unit=gal
